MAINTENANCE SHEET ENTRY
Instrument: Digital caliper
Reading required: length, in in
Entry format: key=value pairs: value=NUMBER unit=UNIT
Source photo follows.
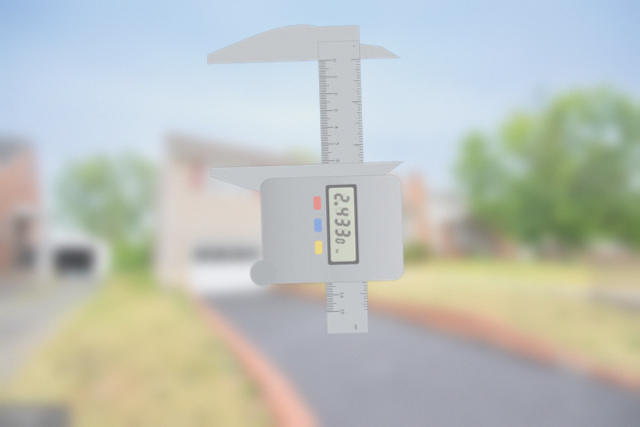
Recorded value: value=2.4330 unit=in
